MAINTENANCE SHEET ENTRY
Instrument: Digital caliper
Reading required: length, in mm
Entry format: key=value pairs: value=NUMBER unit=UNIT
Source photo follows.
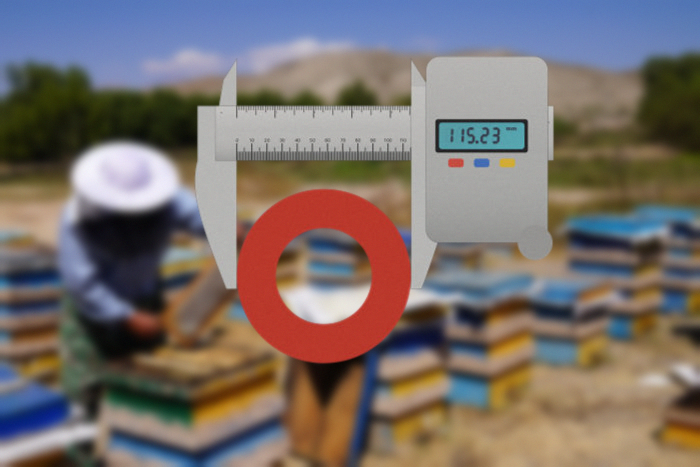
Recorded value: value=115.23 unit=mm
